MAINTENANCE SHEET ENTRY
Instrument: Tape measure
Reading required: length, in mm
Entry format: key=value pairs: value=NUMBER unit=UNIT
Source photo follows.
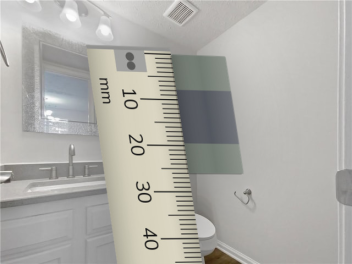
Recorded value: value=26 unit=mm
